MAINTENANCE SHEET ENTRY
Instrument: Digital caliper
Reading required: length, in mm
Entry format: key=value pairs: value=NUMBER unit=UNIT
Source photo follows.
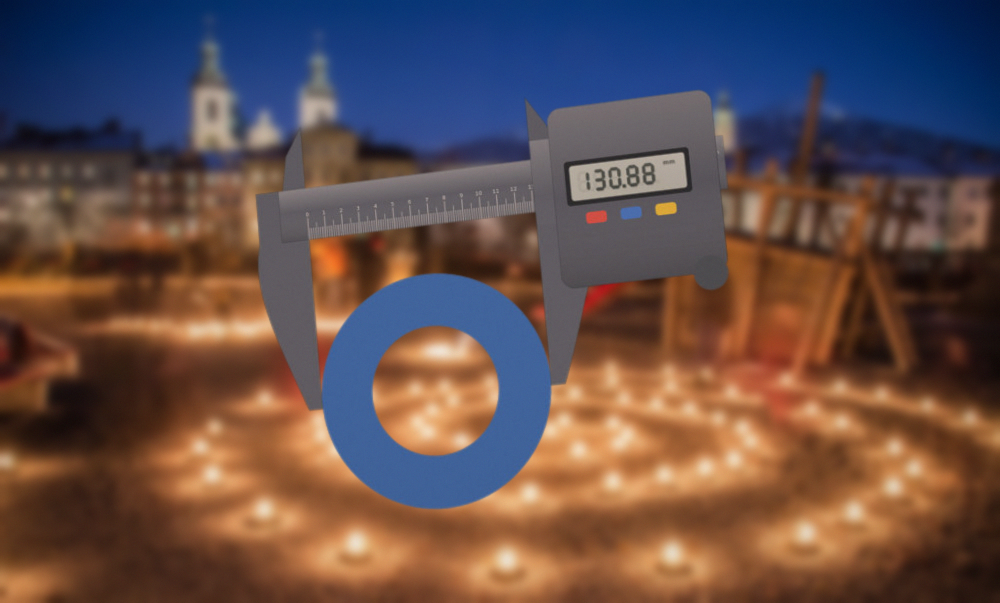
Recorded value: value=130.88 unit=mm
